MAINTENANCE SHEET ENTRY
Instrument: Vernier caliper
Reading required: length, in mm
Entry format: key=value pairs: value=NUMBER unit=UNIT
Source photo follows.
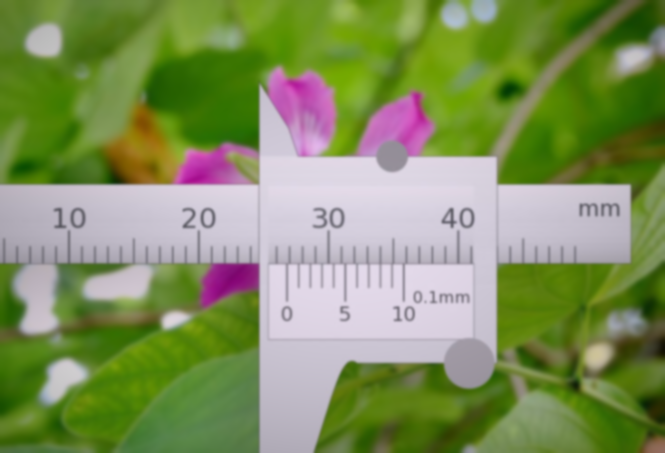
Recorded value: value=26.8 unit=mm
